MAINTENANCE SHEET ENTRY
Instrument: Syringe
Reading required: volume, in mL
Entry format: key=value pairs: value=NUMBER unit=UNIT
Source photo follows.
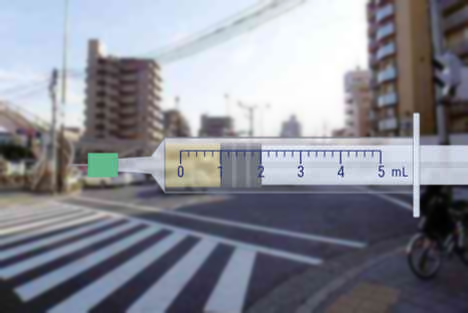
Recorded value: value=1 unit=mL
